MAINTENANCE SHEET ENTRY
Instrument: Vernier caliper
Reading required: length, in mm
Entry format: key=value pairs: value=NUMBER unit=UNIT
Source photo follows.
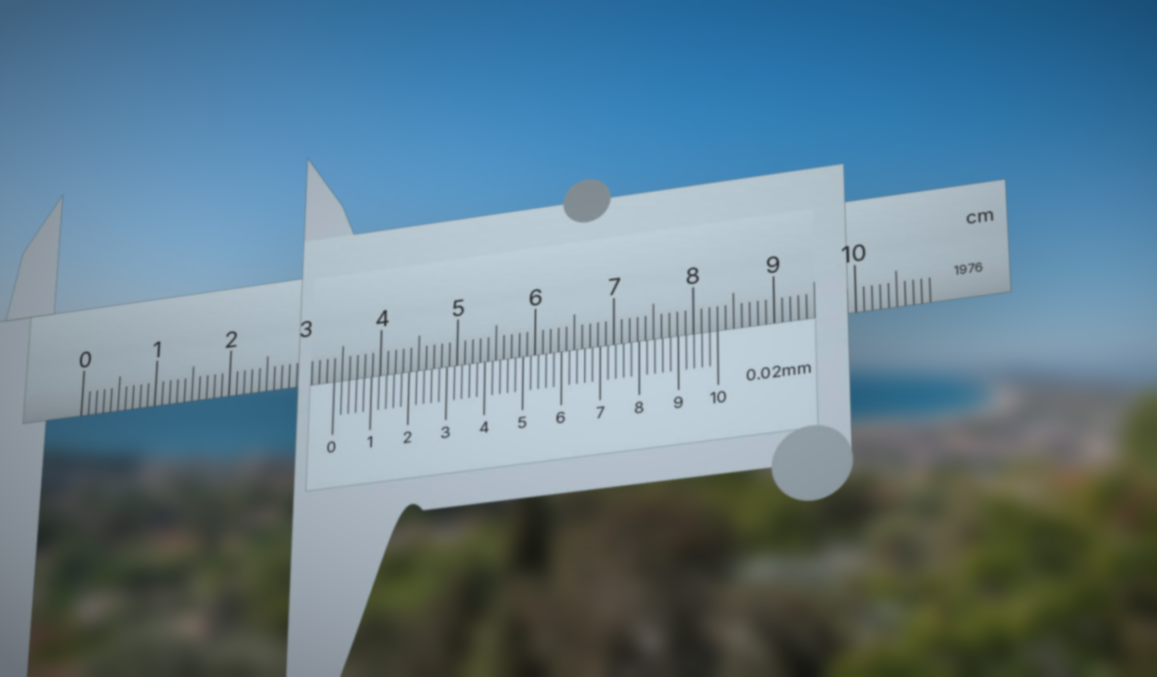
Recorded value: value=34.0 unit=mm
